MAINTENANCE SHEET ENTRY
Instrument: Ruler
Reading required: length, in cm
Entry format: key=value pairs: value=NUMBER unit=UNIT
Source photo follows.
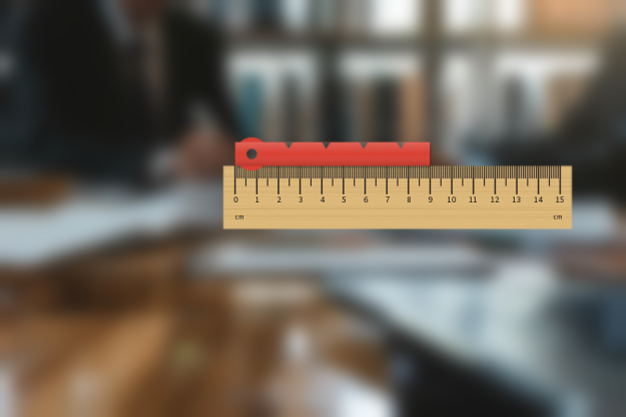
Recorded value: value=9 unit=cm
